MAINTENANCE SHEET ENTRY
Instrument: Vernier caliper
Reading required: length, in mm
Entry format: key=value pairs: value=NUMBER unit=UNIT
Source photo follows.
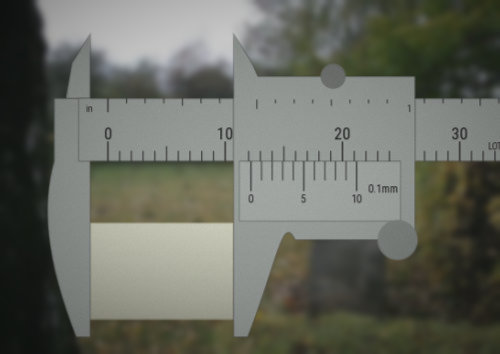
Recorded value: value=12.2 unit=mm
